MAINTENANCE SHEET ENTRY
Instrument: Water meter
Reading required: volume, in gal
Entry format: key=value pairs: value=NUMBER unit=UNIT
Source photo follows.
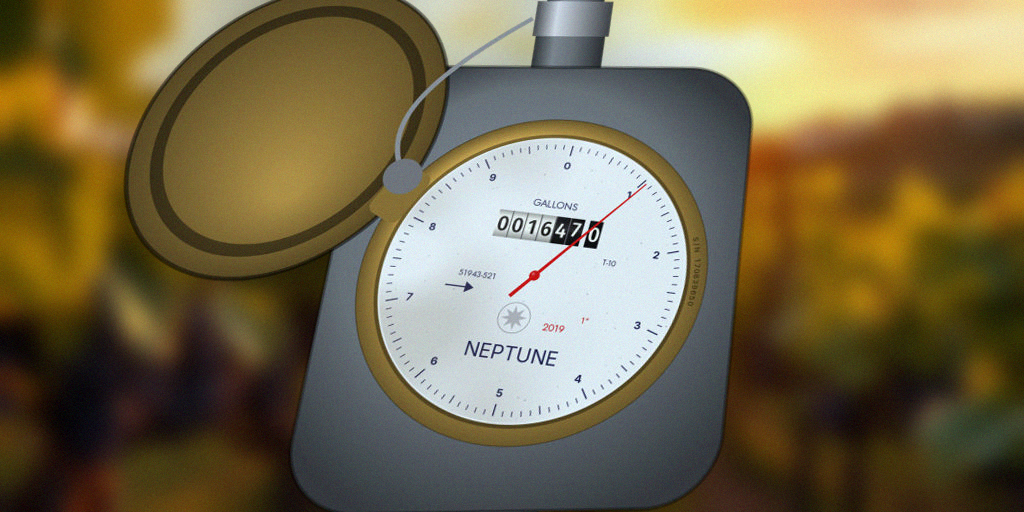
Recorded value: value=16471.0 unit=gal
